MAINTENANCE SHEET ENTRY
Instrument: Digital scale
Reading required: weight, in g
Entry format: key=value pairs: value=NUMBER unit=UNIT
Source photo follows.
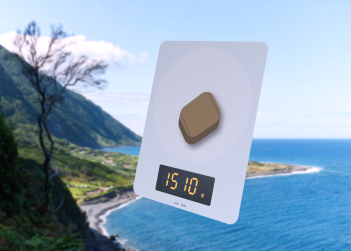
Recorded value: value=1510 unit=g
